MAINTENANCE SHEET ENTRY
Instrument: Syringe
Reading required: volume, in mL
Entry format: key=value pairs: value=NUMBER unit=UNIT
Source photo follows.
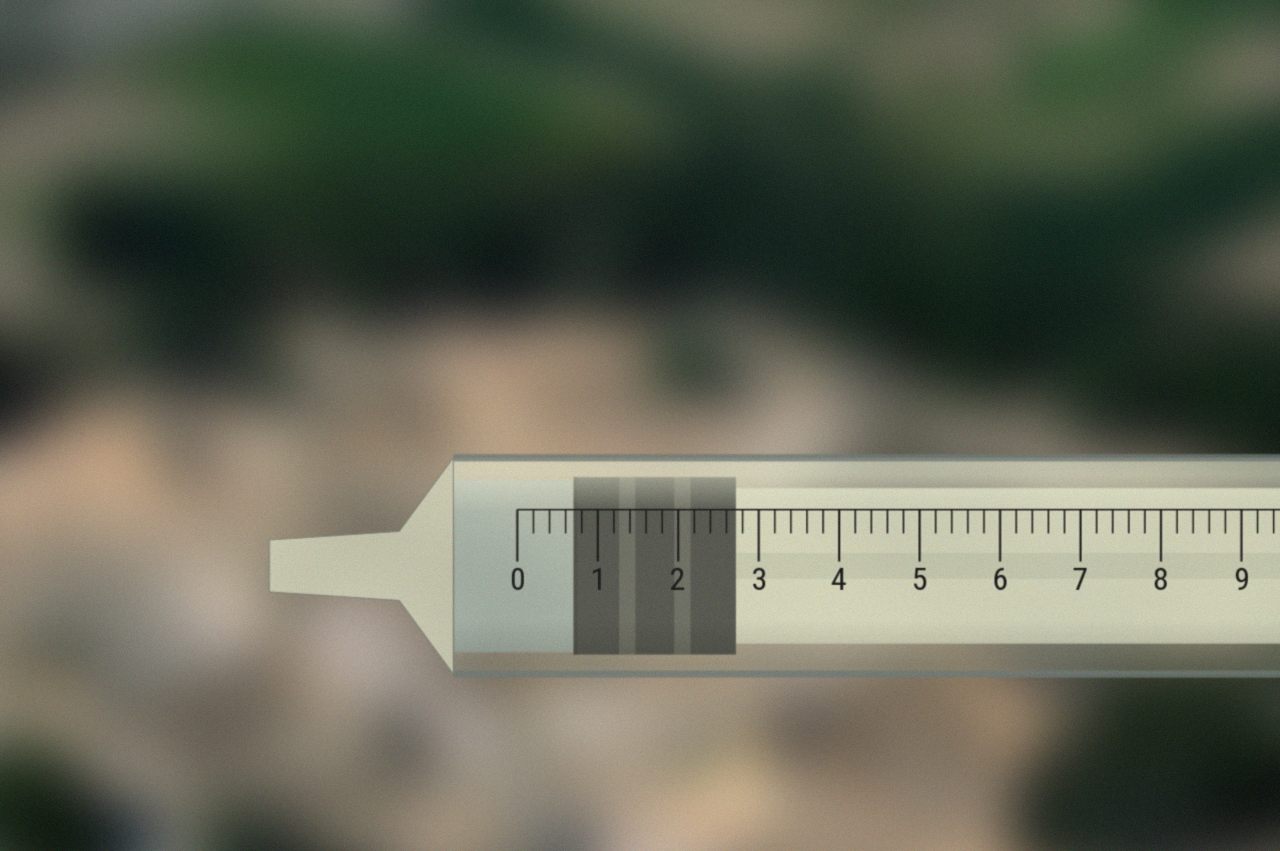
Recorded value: value=0.7 unit=mL
